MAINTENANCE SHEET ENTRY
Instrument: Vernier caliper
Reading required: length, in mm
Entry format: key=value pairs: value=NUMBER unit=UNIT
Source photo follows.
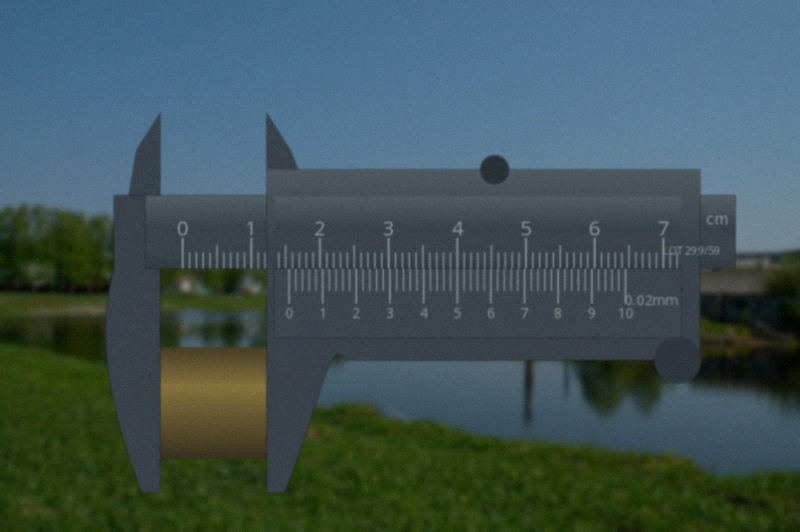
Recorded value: value=15.5 unit=mm
